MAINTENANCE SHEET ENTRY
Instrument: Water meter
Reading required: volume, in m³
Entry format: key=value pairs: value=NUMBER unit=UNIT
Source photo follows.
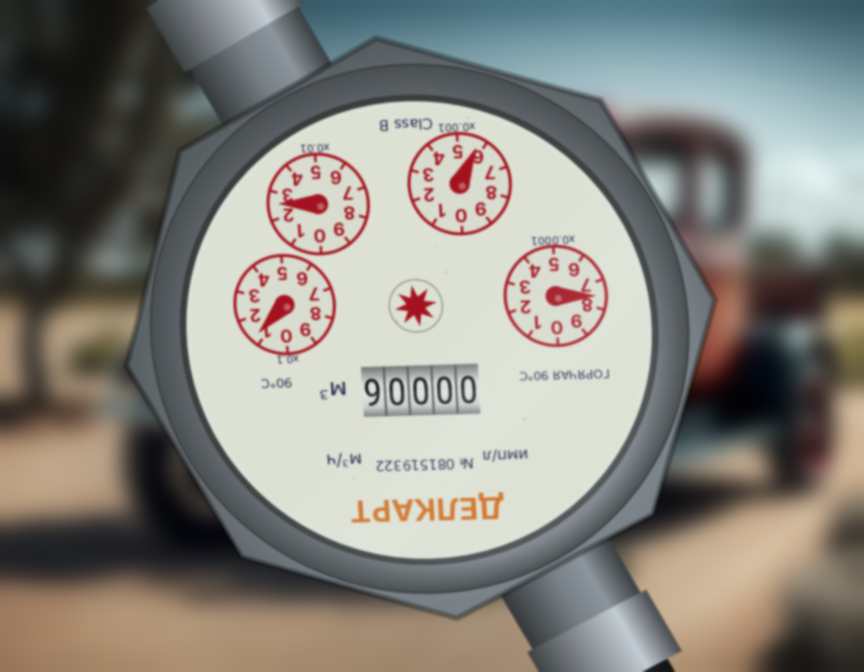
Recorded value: value=6.1257 unit=m³
